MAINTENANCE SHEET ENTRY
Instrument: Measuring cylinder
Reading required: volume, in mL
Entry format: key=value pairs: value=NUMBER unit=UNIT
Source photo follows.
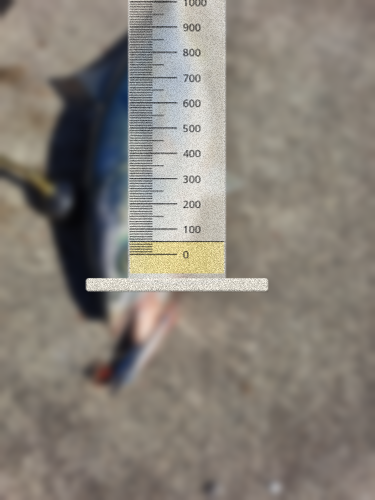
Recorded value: value=50 unit=mL
